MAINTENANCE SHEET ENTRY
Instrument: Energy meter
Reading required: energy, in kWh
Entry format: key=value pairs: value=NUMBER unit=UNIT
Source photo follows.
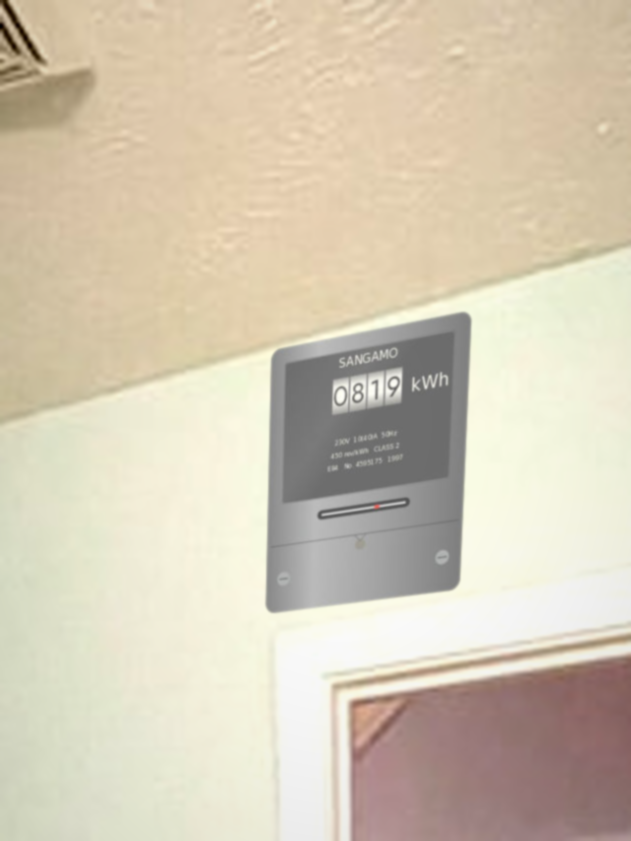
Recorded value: value=819 unit=kWh
